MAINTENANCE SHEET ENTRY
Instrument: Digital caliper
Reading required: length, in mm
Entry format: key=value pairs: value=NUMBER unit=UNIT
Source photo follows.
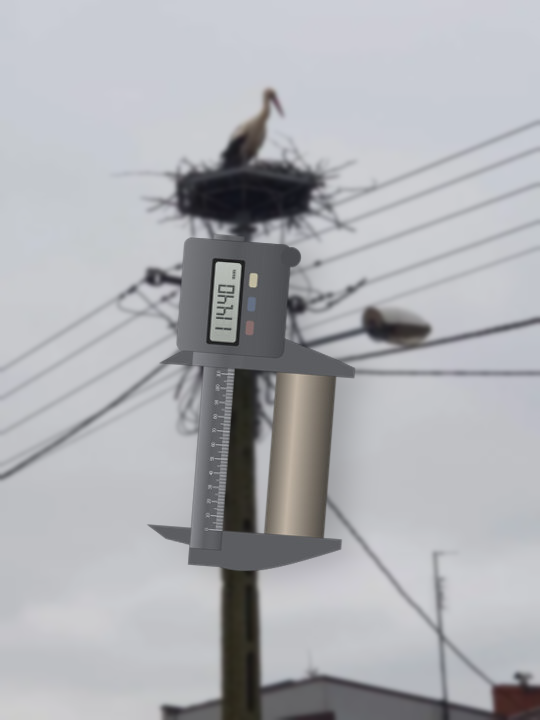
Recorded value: value=114.40 unit=mm
